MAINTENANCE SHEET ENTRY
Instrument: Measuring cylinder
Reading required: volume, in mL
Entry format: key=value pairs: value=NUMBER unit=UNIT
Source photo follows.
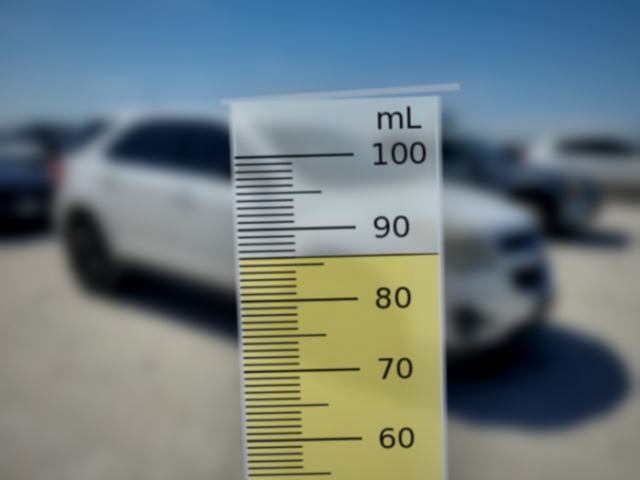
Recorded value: value=86 unit=mL
